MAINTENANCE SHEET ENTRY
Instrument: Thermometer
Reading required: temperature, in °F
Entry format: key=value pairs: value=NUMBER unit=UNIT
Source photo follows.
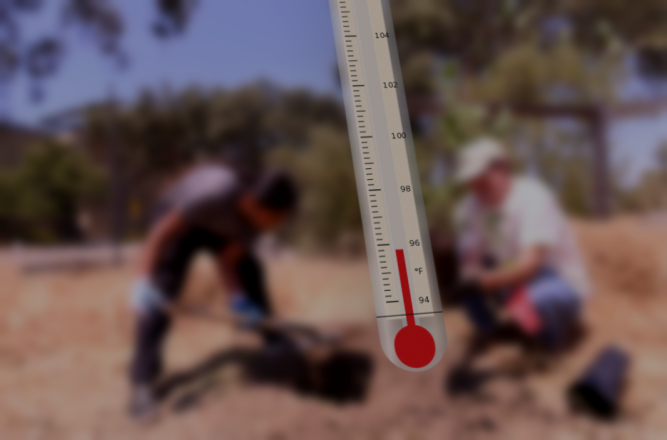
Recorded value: value=95.8 unit=°F
